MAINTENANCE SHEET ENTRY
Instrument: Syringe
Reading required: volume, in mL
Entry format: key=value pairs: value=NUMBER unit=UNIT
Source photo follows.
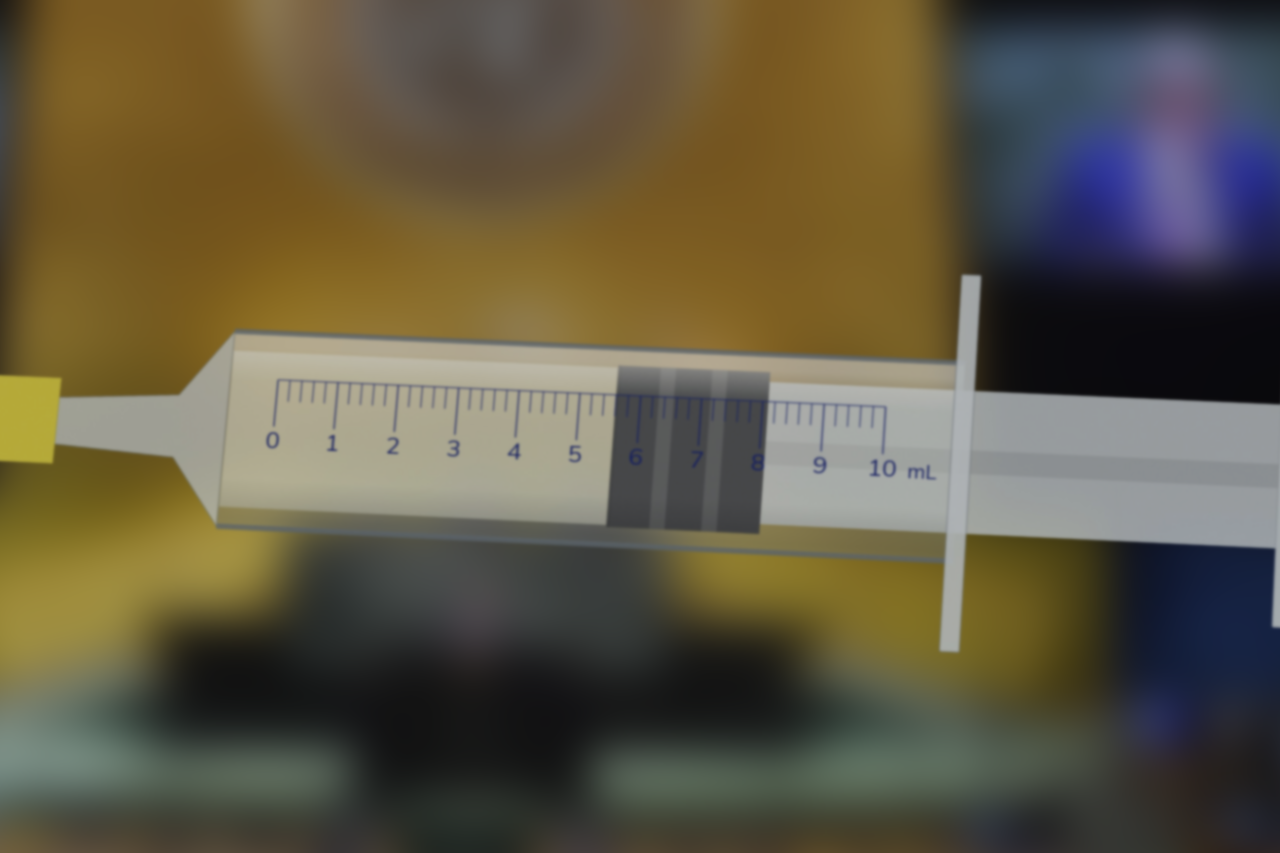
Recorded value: value=5.6 unit=mL
